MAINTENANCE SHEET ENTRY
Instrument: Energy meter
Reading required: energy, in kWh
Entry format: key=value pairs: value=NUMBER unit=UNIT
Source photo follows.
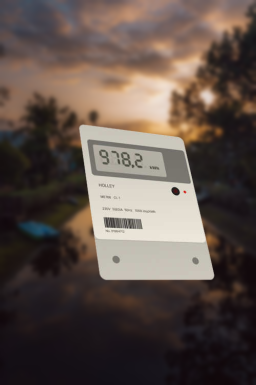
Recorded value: value=978.2 unit=kWh
